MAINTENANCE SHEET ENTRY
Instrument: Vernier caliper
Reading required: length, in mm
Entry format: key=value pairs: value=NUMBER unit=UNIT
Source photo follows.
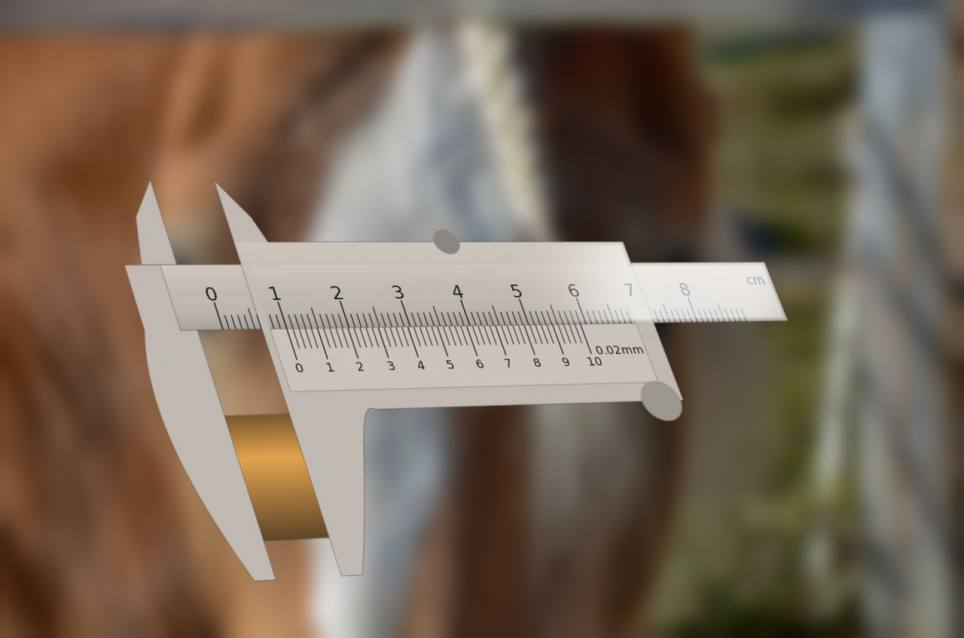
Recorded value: value=10.0 unit=mm
